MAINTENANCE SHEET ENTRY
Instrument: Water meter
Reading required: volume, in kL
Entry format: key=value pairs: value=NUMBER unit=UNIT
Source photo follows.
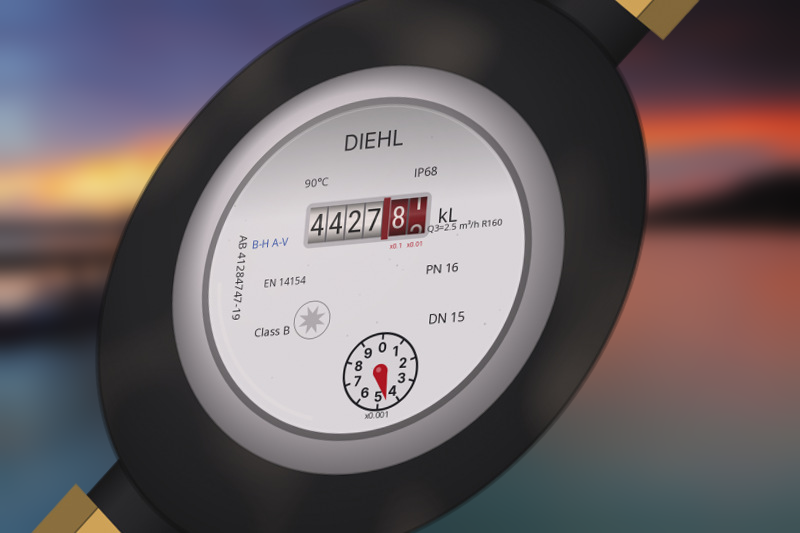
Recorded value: value=4427.814 unit=kL
